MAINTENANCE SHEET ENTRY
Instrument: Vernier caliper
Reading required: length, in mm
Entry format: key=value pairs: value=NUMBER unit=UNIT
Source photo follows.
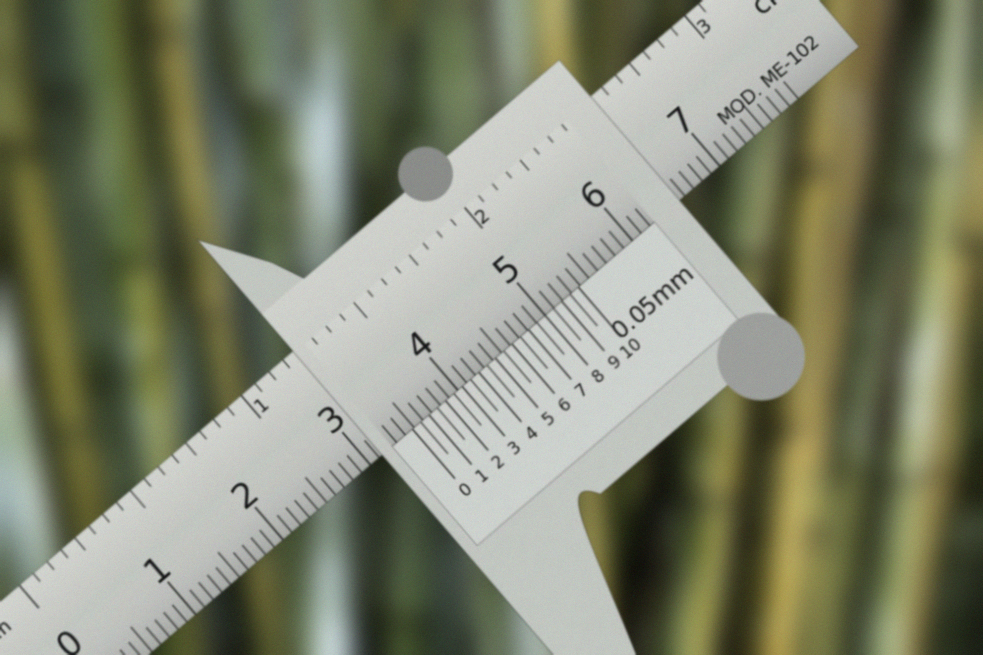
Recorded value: value=34.8 unit=mm
